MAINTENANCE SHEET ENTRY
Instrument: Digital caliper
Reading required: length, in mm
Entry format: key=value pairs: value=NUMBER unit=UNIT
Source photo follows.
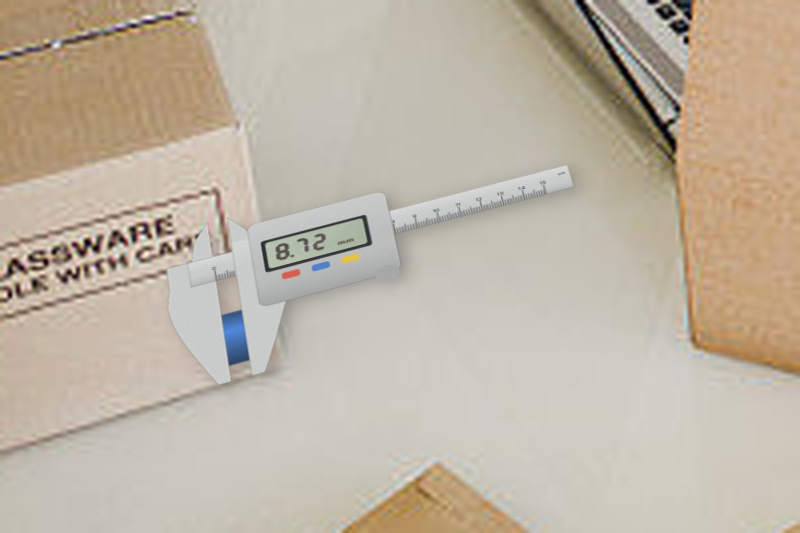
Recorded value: value=8.72 unit=mm
